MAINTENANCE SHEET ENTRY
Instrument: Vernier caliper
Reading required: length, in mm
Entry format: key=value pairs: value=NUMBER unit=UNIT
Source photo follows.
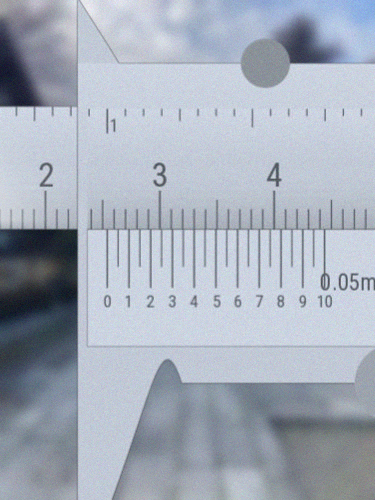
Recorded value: value=25.4 unit=mm
